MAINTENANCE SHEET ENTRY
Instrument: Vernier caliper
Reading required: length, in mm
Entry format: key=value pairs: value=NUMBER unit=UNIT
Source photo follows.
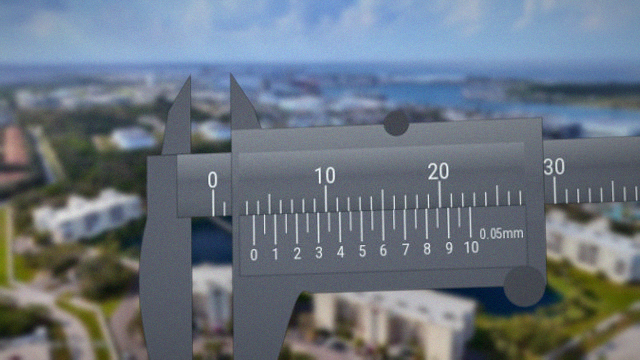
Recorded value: value=3.6 unit=mm
